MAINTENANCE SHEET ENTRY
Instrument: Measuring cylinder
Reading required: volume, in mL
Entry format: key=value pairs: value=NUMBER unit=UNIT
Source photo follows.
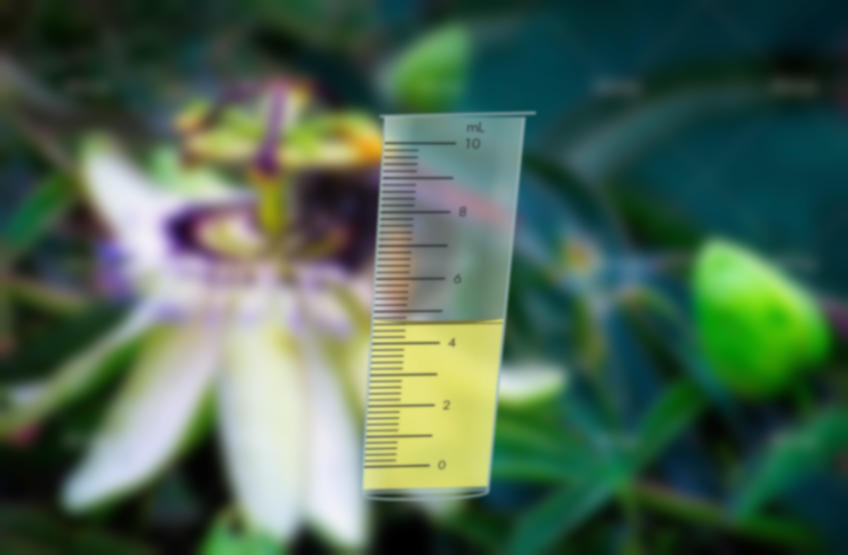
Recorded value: value=4.6 unit=mL
